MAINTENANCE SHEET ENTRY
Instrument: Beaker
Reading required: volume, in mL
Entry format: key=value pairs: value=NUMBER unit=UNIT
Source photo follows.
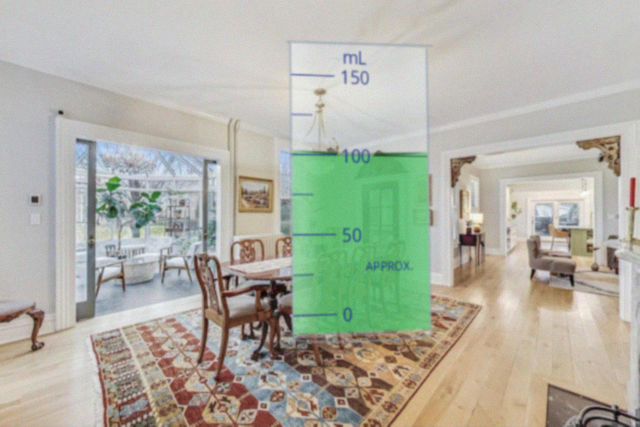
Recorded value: value=100 unit=mL
